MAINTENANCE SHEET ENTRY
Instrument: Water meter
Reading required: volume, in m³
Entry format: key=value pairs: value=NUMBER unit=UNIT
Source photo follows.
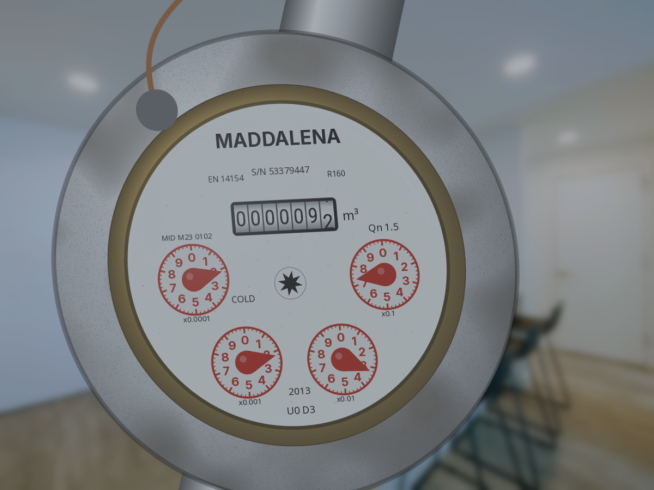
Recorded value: value=91.7322 unit=m³
